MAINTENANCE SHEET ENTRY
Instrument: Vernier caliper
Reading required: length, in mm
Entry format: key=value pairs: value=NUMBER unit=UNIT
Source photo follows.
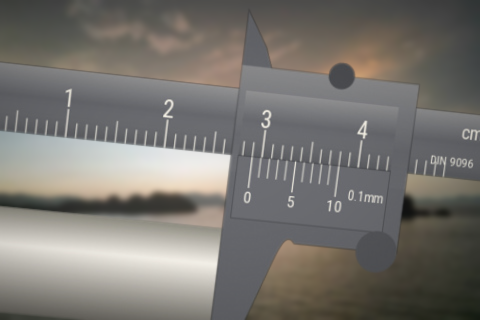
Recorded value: value=29.0 unit=mm
